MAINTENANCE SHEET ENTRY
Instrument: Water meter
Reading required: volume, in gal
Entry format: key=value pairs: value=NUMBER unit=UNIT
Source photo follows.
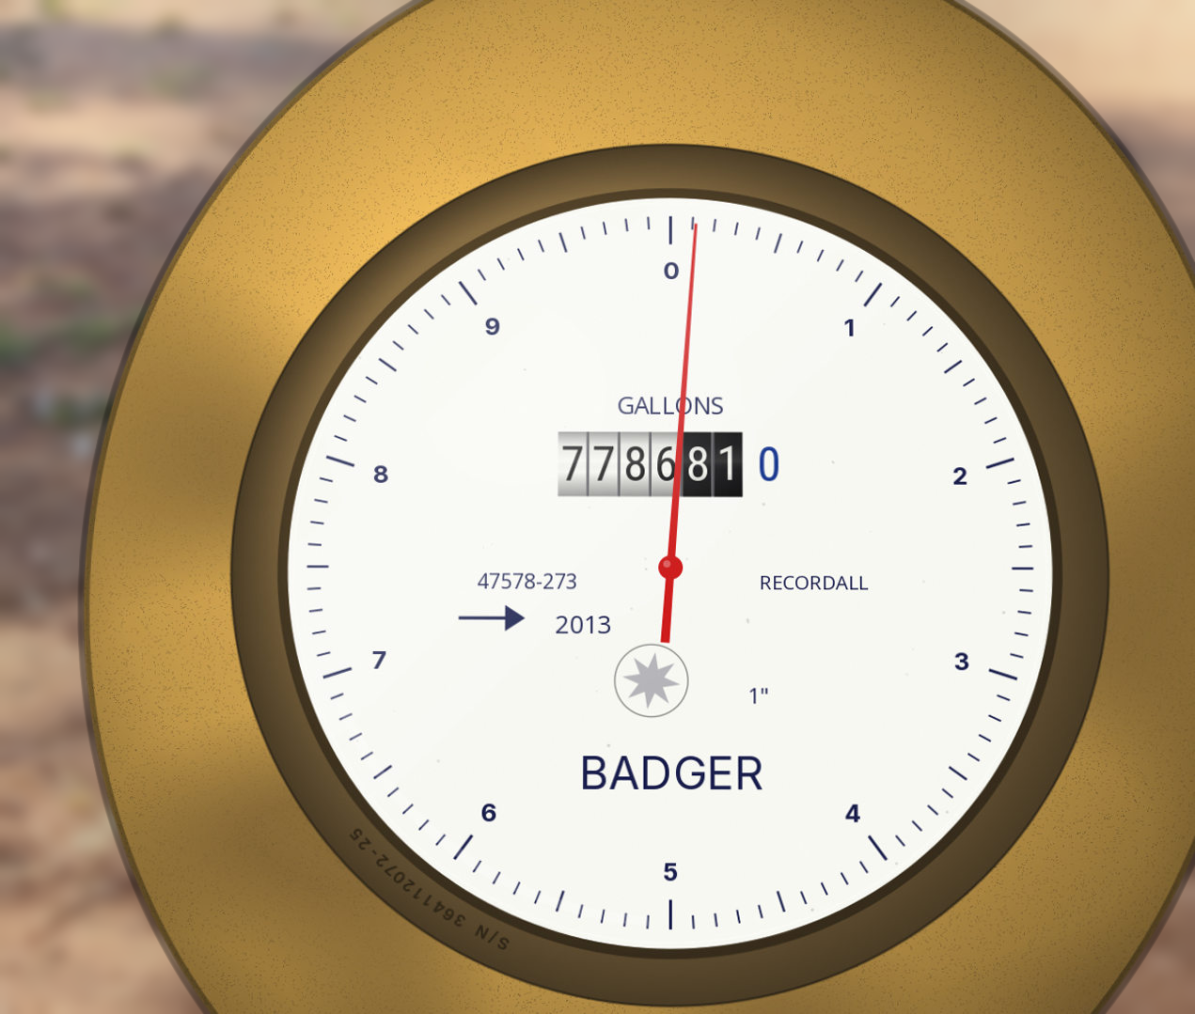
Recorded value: value=7786810.1 unit=gal
